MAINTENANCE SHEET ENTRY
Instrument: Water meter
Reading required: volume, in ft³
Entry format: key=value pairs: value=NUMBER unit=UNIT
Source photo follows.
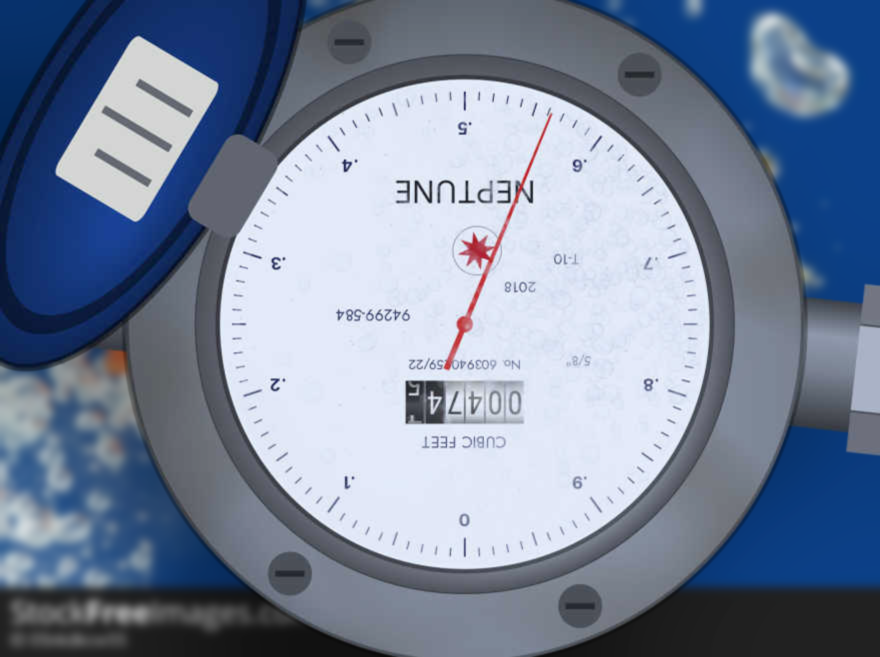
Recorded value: value=4744.56 unit=ft³
